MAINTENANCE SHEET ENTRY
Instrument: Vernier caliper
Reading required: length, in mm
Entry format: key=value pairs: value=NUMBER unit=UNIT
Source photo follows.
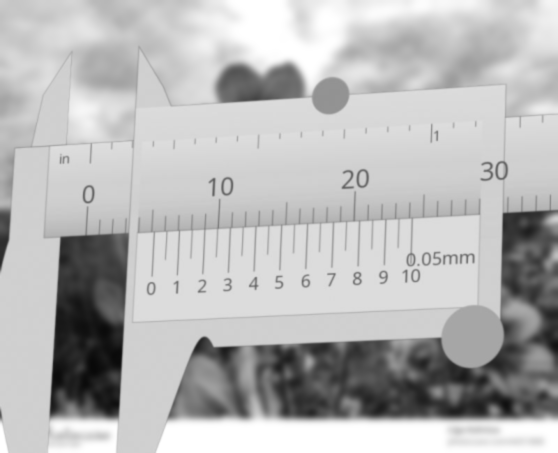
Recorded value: value=5.2 unit=mm
